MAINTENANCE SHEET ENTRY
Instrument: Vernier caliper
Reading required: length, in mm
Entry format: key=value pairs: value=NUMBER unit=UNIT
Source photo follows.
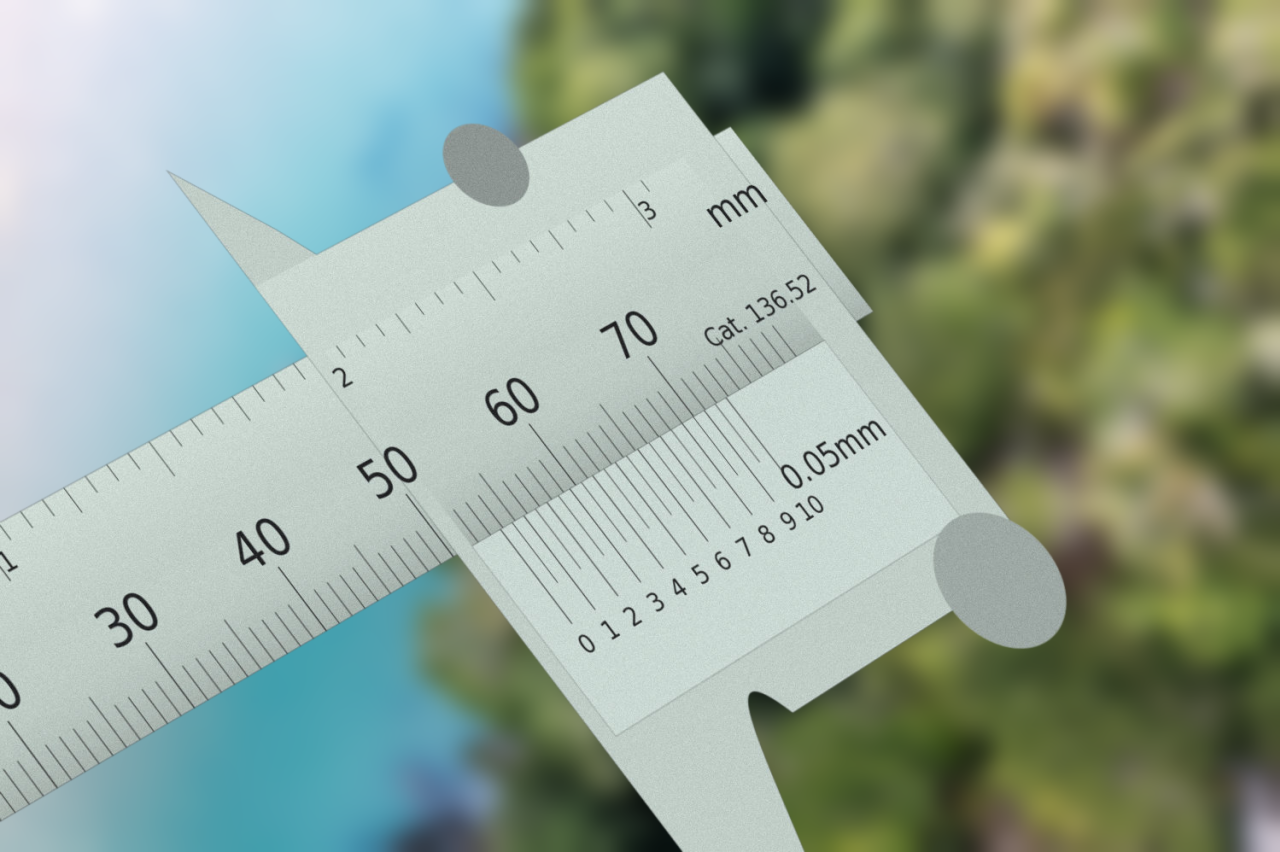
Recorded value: value=53.8 unit=mm
